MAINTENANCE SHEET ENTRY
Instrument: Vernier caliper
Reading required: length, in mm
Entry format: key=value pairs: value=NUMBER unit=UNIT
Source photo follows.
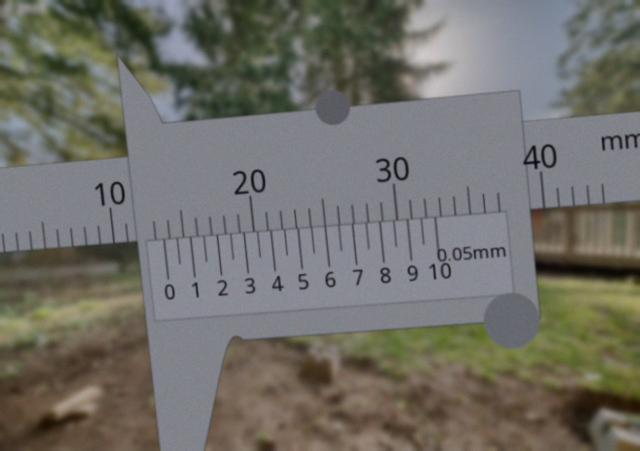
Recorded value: value=13.6 unit=mm
